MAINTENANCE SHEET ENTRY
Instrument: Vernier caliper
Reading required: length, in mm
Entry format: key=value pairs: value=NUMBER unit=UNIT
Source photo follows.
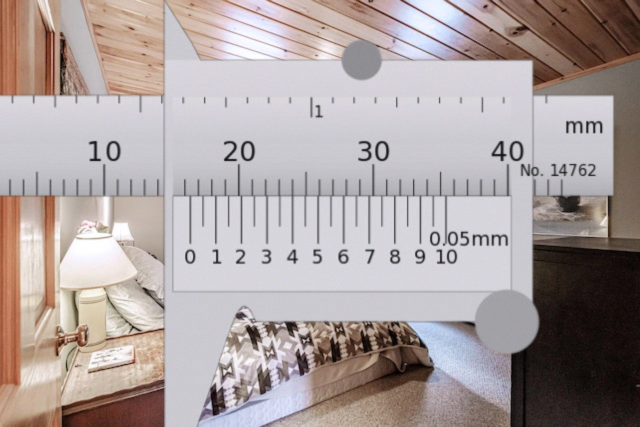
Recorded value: value=16.4 unit=mm
